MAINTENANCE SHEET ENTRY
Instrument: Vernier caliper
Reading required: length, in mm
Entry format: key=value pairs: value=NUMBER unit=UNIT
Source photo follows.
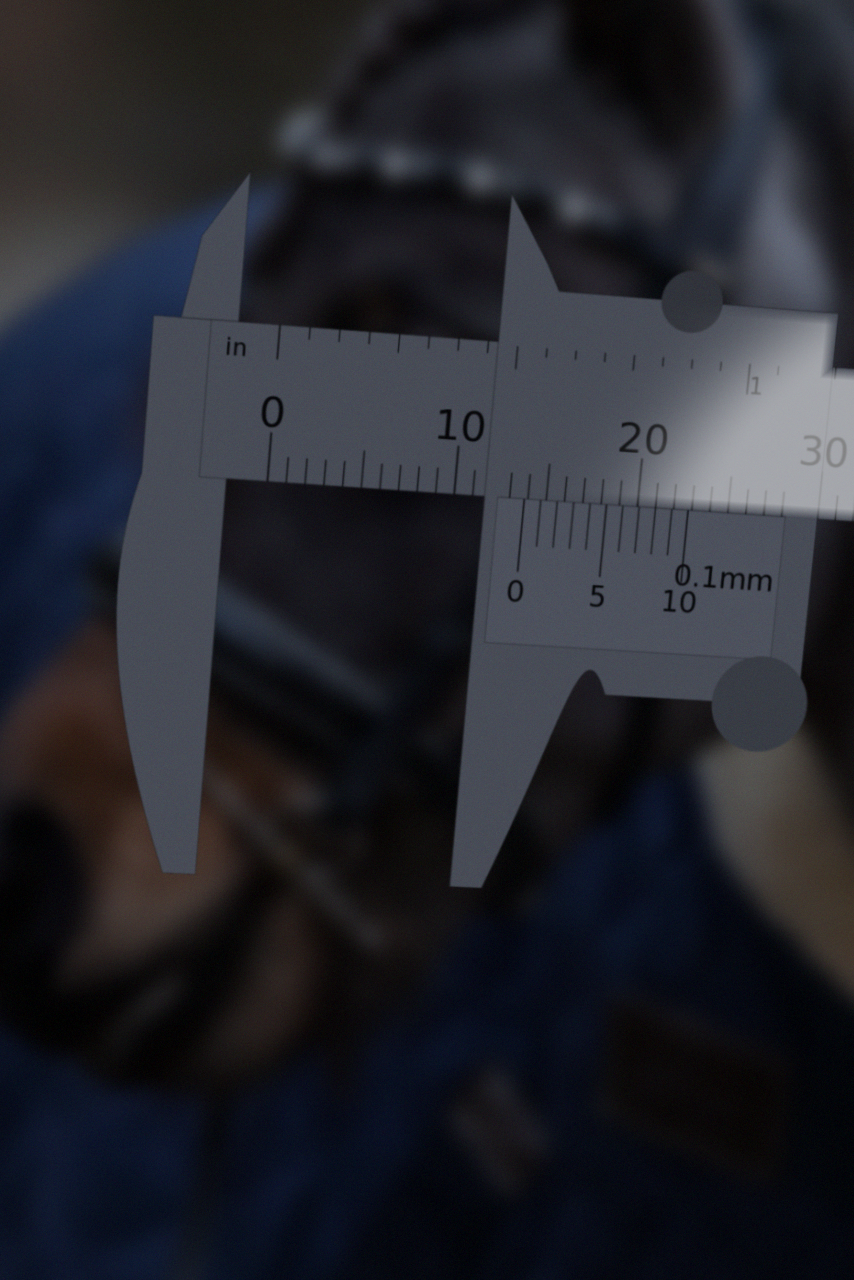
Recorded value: value=13.8 unit=mm
